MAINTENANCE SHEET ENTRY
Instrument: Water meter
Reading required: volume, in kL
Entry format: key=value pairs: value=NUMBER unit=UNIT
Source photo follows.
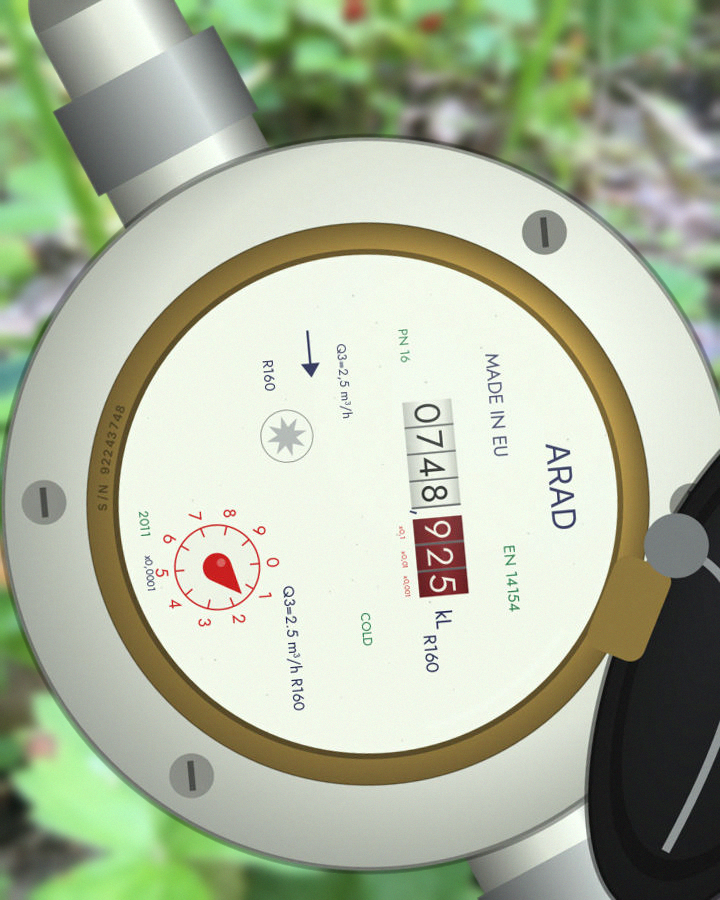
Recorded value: value=748.9251 unit=kL
